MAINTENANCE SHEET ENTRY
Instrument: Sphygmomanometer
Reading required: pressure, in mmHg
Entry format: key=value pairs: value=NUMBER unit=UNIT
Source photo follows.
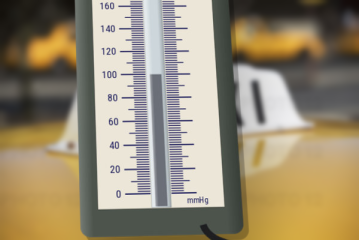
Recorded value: value=100 unit=mmHg
